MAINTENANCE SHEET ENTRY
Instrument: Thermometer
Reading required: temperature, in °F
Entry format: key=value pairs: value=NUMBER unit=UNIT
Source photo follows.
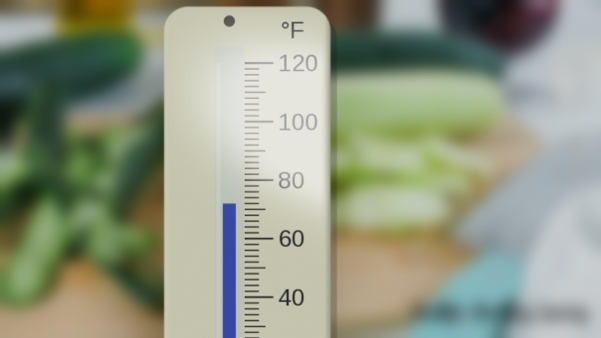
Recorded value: value=72 unit=°F
